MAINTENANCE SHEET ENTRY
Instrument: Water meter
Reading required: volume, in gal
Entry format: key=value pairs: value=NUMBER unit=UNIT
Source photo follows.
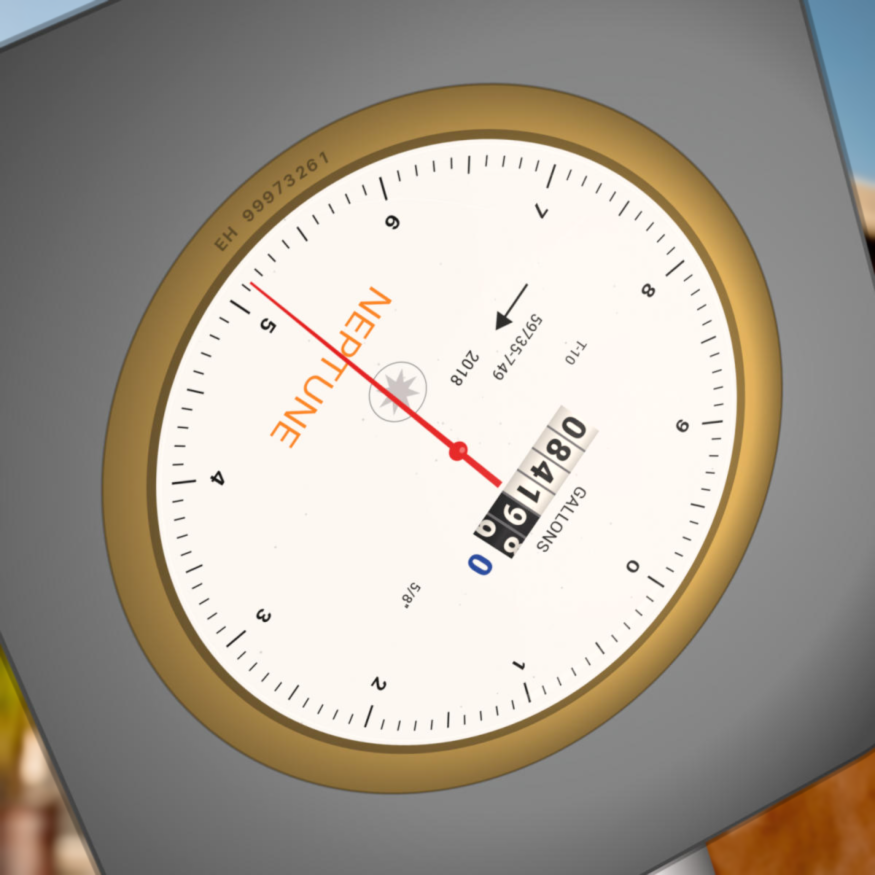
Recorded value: value=841985.1 unit=gal
